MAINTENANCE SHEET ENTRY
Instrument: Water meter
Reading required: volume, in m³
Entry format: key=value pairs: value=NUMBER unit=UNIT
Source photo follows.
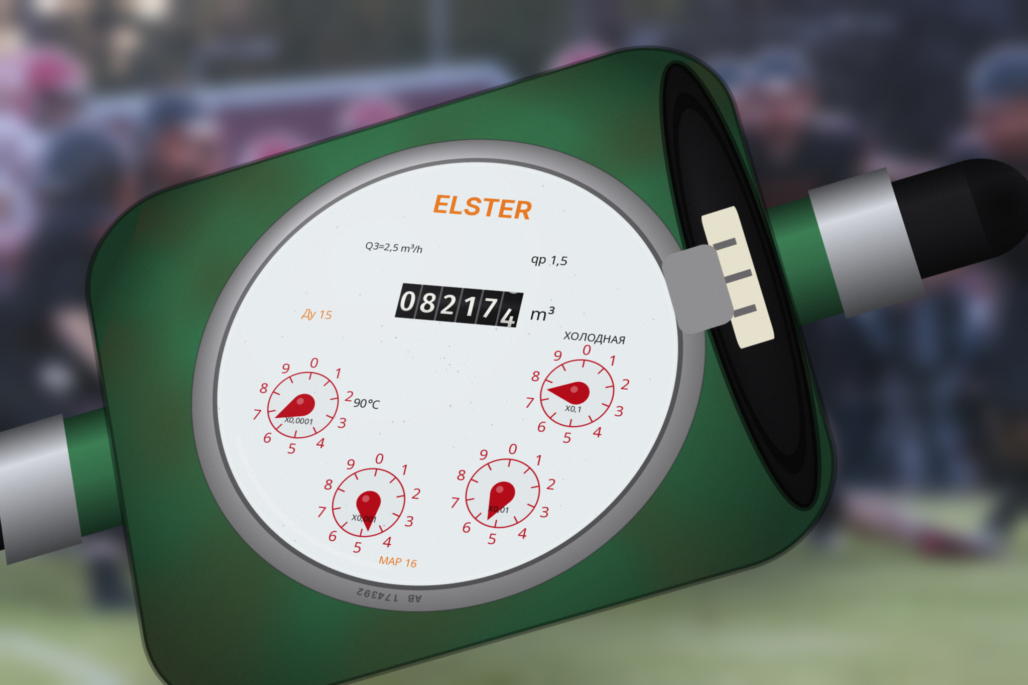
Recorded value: value=82173.7546 unit=m³
